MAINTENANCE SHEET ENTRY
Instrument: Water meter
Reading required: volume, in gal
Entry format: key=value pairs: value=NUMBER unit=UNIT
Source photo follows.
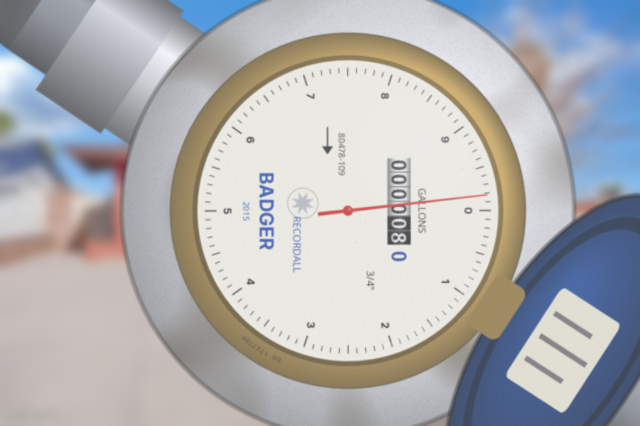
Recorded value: value=79.8 unit=gal
